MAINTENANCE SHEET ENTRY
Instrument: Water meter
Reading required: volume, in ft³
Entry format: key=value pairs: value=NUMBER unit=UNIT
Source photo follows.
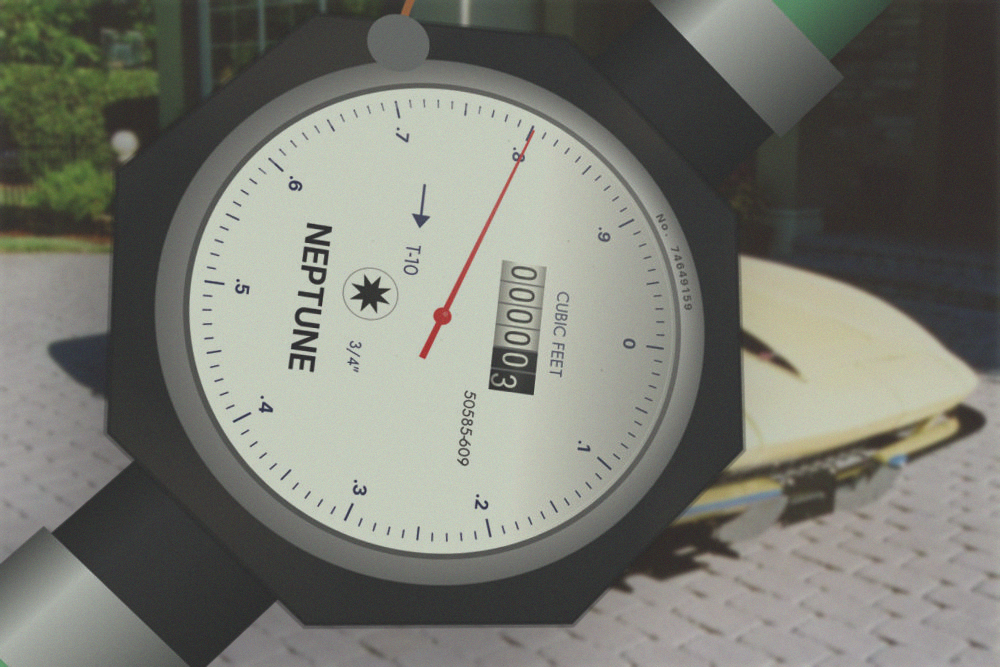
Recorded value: value=2.80 unit=ft³
